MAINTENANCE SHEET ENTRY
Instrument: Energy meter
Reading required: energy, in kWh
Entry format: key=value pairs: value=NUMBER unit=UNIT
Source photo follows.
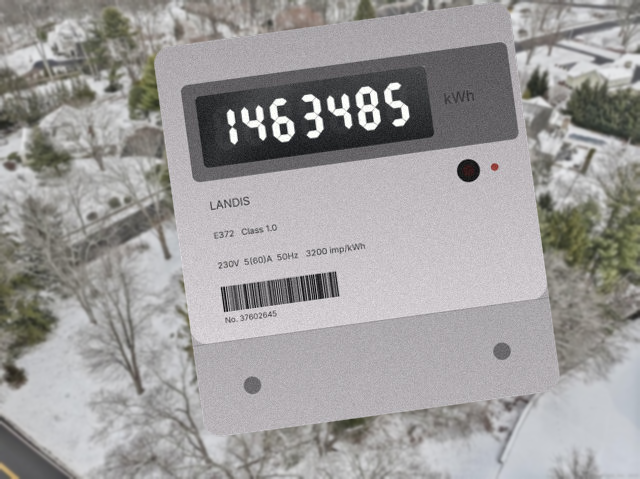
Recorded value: value=1463485 unit=kWh
